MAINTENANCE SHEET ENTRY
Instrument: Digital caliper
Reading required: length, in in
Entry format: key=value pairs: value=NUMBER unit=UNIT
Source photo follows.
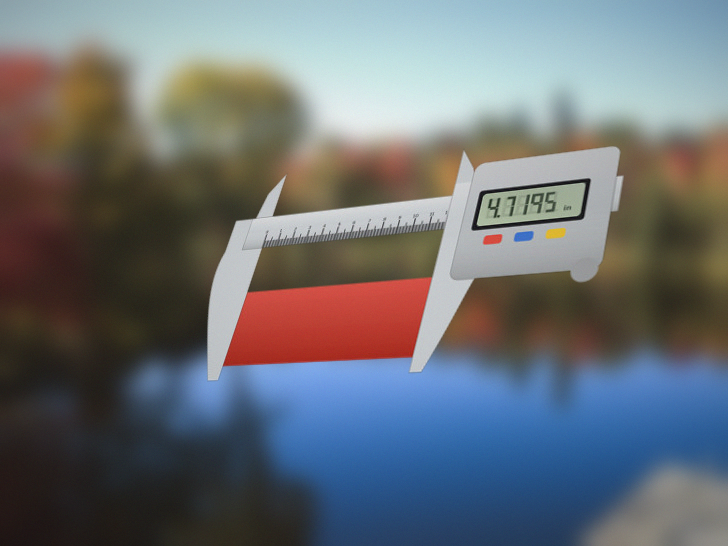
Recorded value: value=4.7195 unit=in
